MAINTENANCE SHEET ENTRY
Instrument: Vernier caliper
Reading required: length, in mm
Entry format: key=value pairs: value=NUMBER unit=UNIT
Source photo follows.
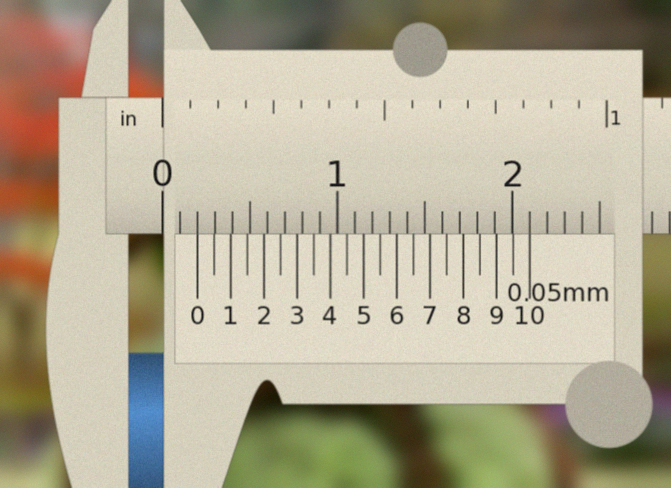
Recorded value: value=2.0 unit=mm
